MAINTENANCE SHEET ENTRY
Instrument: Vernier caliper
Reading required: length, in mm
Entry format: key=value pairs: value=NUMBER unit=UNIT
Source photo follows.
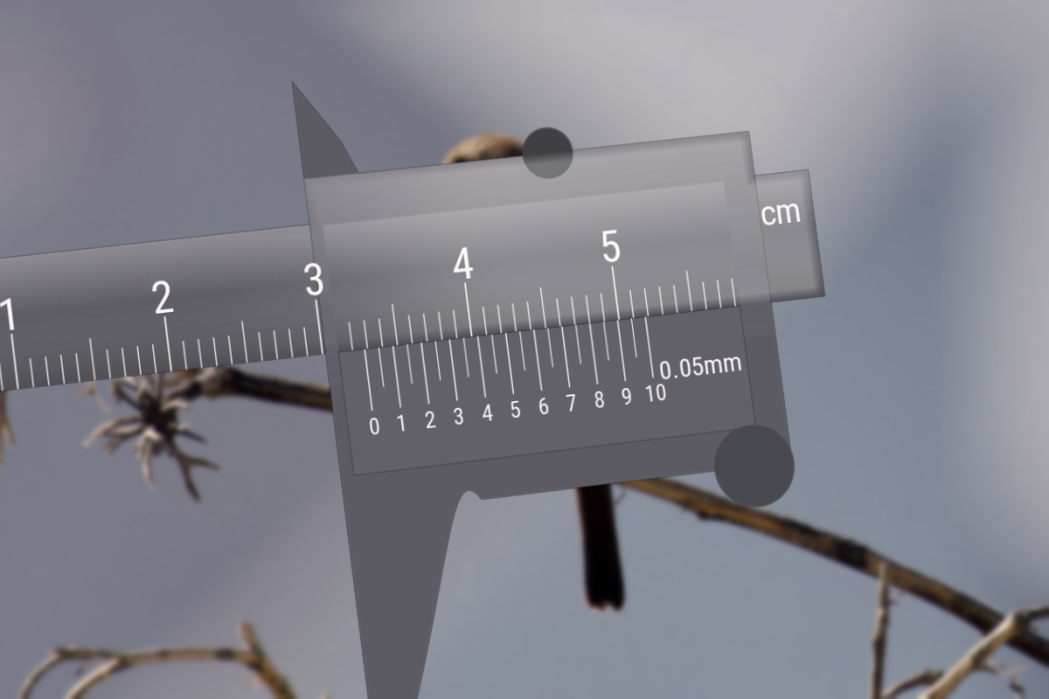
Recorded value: value=32.8 unit=mm
